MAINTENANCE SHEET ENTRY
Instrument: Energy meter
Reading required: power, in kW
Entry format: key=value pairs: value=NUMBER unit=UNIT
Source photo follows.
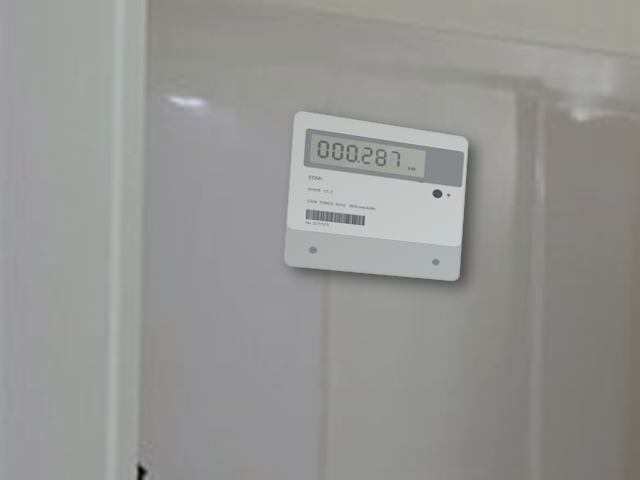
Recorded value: value=0.287 unit=kW
